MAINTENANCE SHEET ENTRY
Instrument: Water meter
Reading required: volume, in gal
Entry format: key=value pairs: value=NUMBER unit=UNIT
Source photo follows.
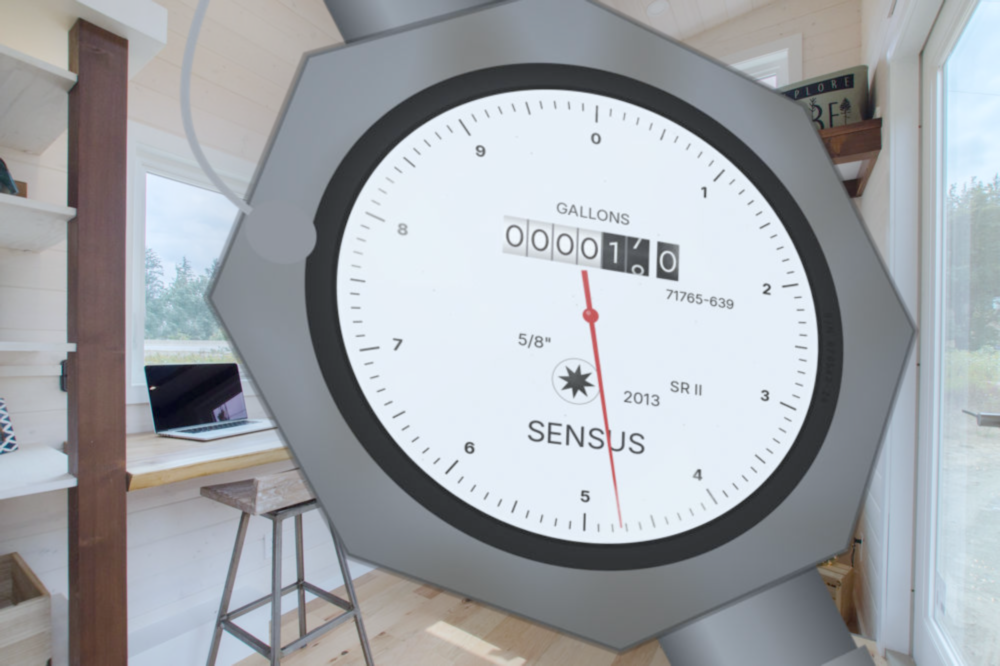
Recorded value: value=174.7 unit=gal
